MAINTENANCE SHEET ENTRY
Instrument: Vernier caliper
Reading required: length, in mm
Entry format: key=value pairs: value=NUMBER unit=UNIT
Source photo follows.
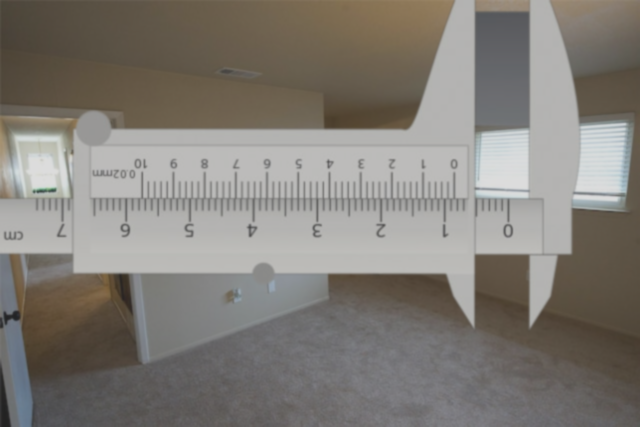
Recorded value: value=8.5 unit=mm
